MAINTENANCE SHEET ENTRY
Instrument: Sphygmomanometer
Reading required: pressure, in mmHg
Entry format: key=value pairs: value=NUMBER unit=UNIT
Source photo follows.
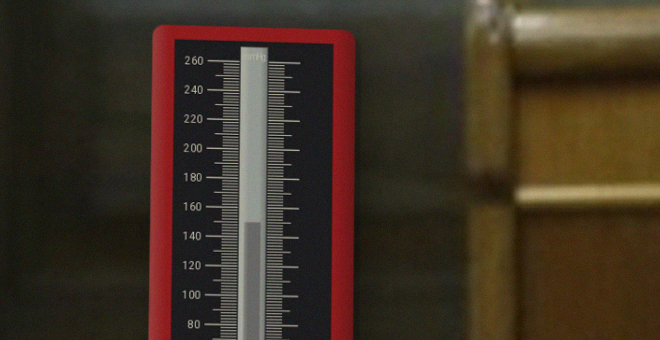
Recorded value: value=150 unit=mmHg
